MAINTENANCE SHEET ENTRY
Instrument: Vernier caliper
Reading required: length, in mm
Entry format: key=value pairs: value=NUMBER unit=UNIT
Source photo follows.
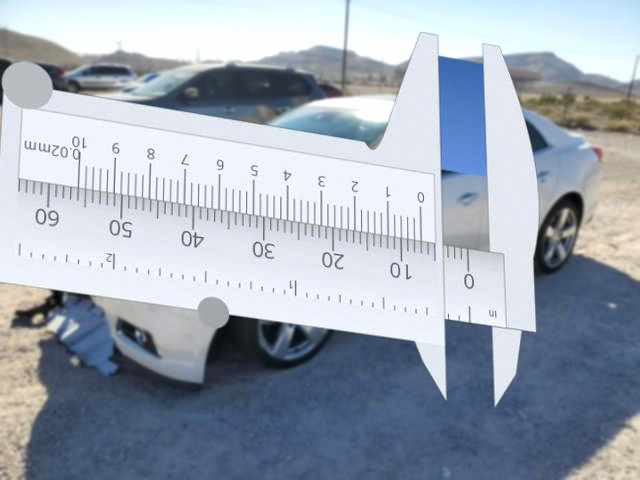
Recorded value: value=7.0 unit=mm
